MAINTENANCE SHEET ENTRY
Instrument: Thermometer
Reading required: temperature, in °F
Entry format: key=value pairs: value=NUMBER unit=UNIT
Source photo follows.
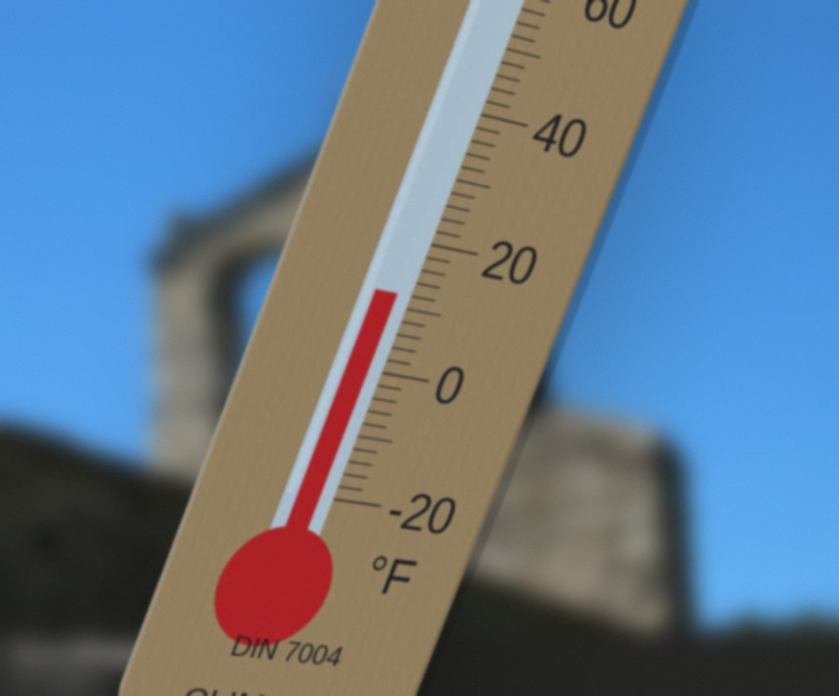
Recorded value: value=12 unit=°F
